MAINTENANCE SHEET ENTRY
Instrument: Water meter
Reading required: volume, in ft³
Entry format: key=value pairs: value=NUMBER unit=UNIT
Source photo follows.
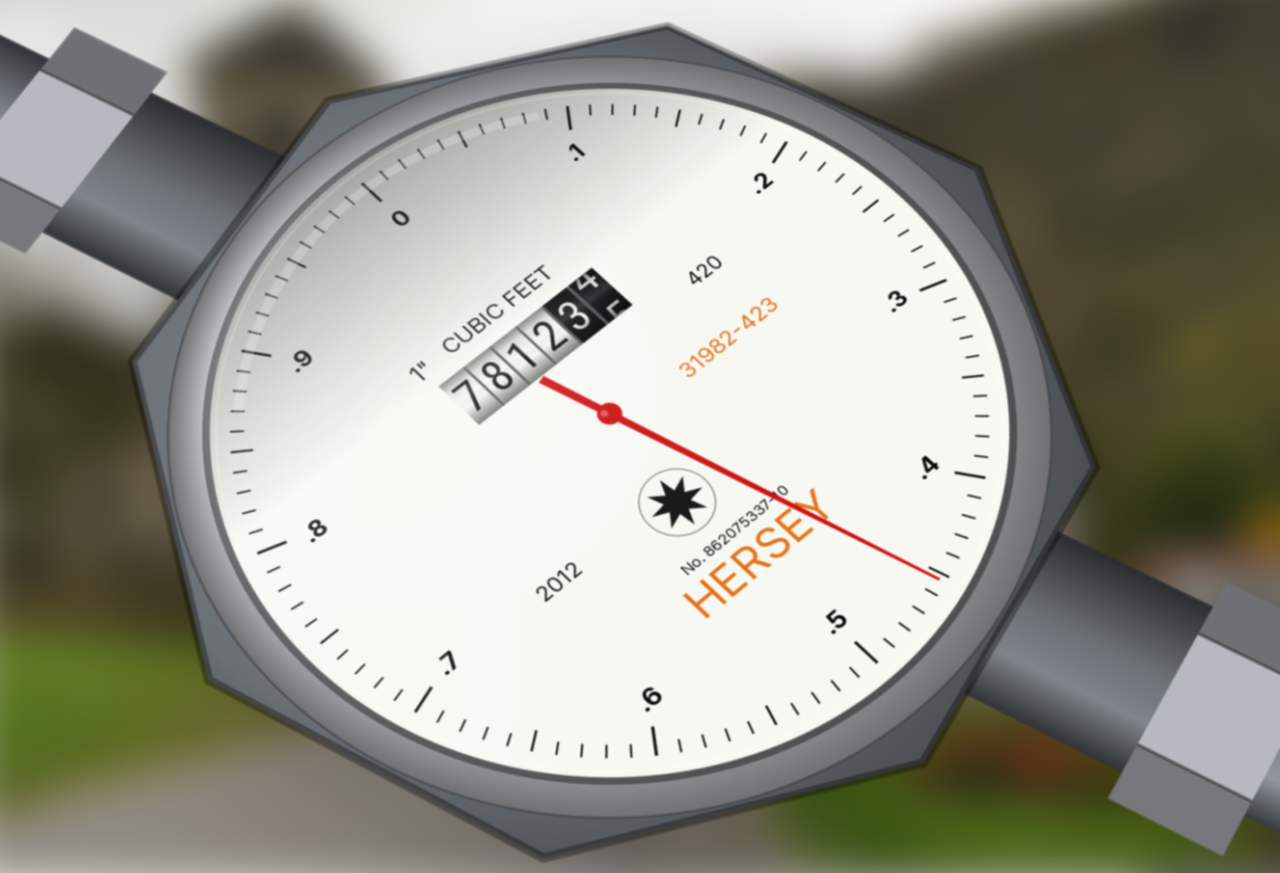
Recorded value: value=781234.45 unit=ft³
